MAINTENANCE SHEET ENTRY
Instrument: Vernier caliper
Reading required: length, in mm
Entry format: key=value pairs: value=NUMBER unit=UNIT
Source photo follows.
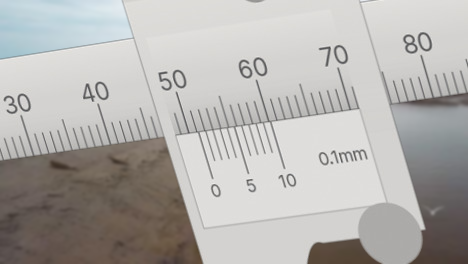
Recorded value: value=51.2 unit=mm
